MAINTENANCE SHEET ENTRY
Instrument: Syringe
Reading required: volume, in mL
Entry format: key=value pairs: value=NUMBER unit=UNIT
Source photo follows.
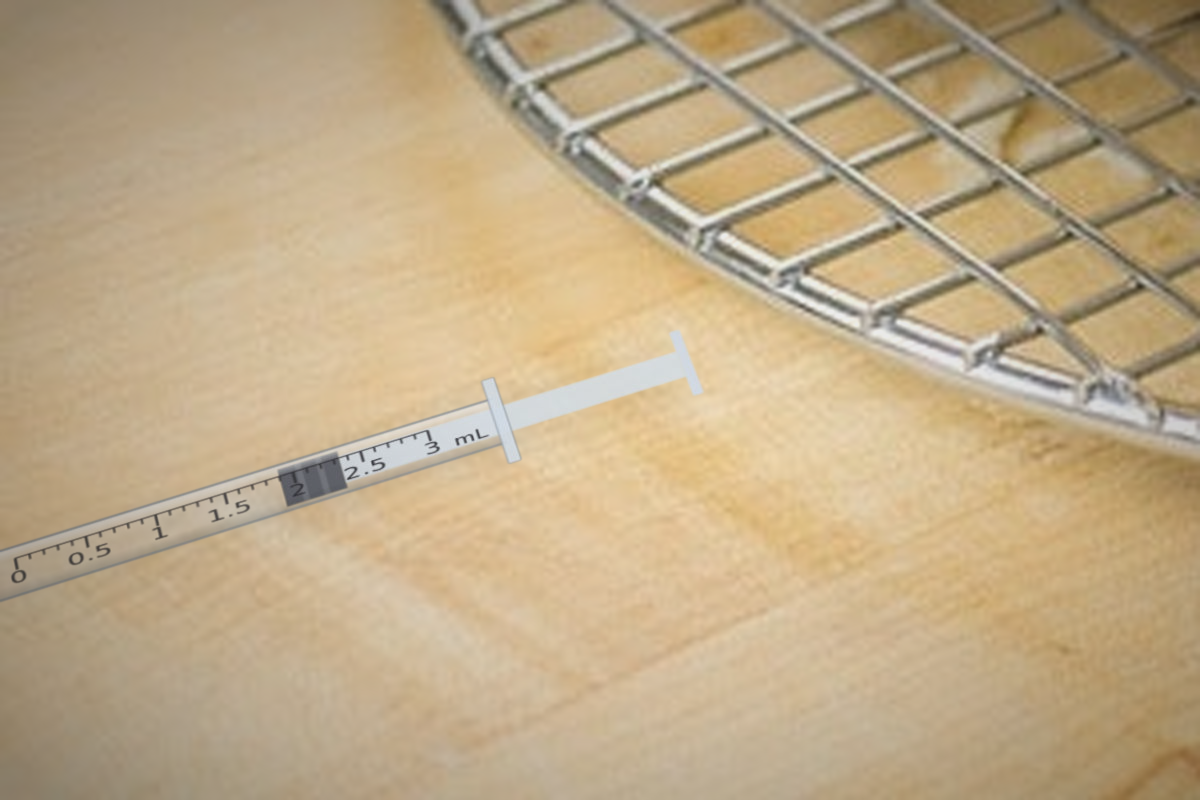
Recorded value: value=1.9 unit=mL
